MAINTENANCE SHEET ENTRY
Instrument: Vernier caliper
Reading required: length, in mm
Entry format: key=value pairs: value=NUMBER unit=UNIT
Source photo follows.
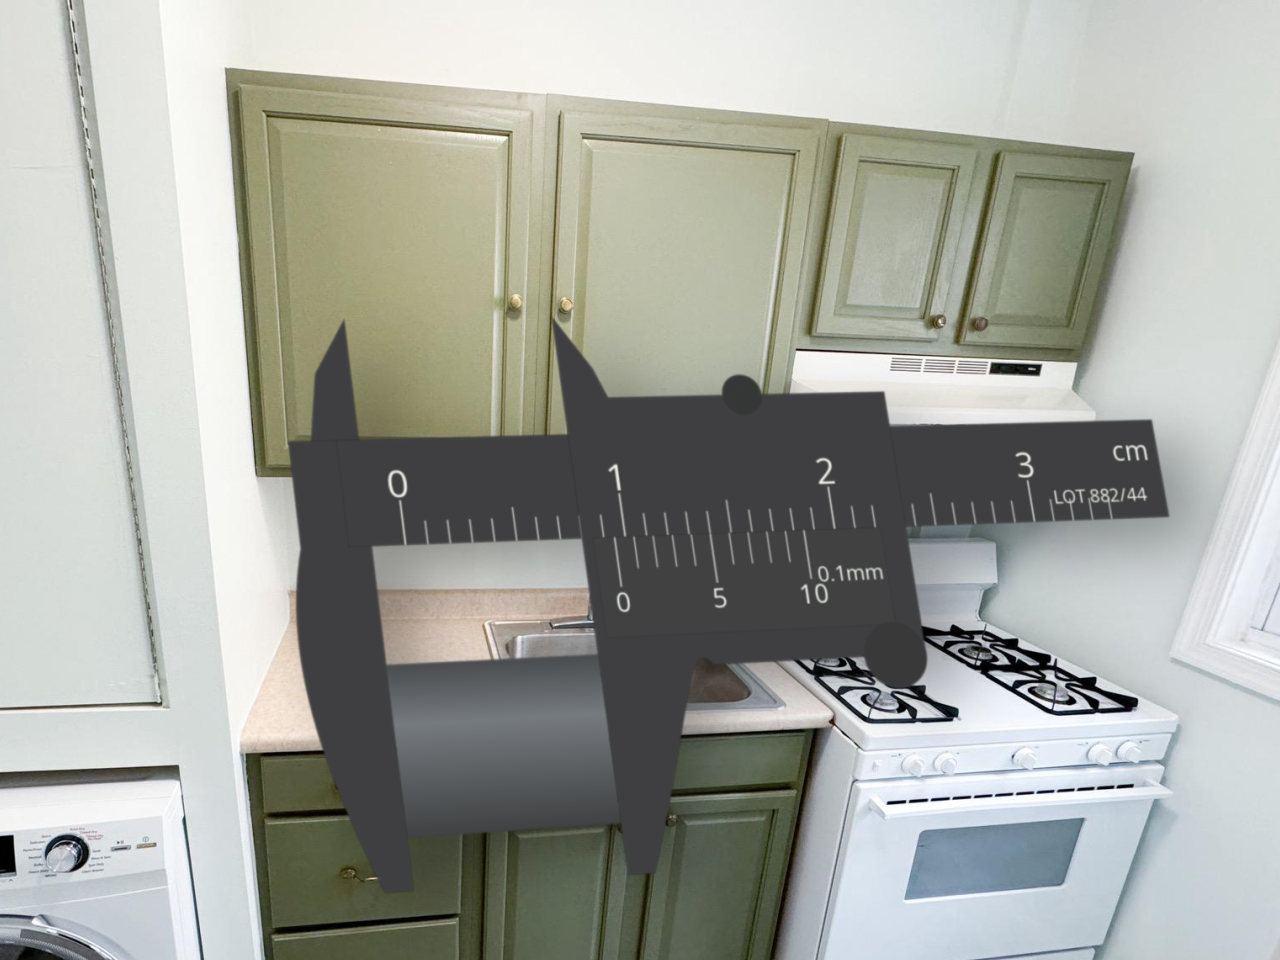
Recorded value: value=9.5 unit=mm
